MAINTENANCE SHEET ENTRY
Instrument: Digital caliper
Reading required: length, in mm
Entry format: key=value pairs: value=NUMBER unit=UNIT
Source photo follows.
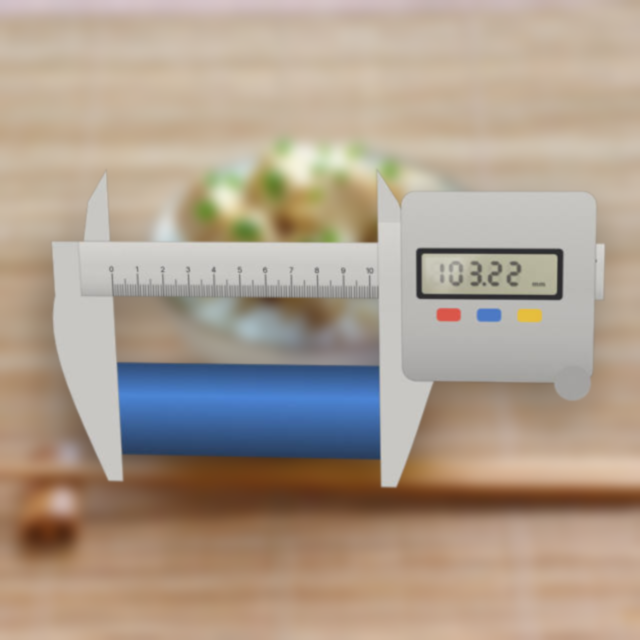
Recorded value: value=103.22 unit=mm
